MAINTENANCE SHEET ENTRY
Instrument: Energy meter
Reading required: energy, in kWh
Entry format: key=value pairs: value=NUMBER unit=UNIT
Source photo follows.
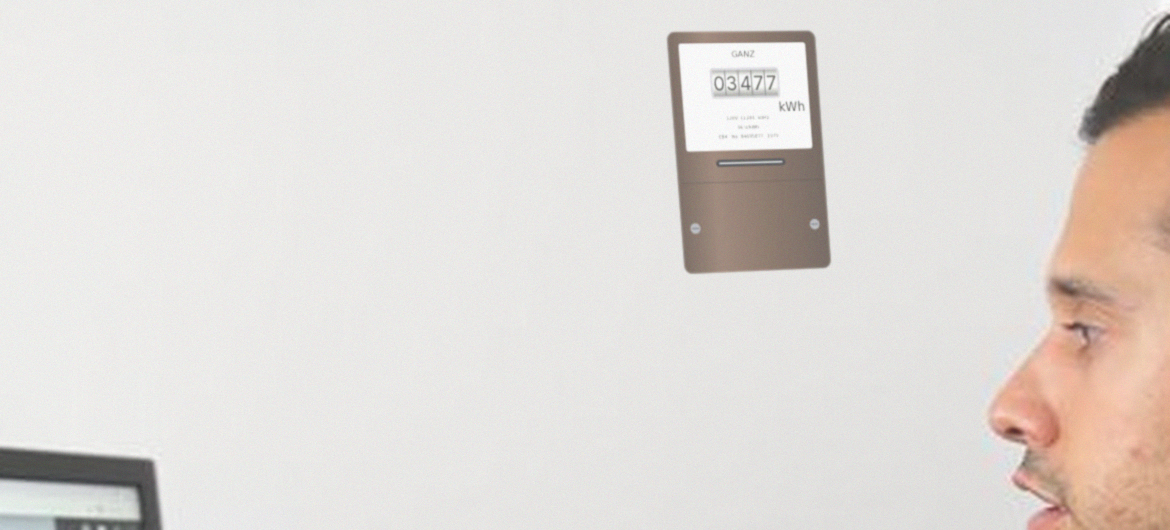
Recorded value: value=3477 unit=kWh
